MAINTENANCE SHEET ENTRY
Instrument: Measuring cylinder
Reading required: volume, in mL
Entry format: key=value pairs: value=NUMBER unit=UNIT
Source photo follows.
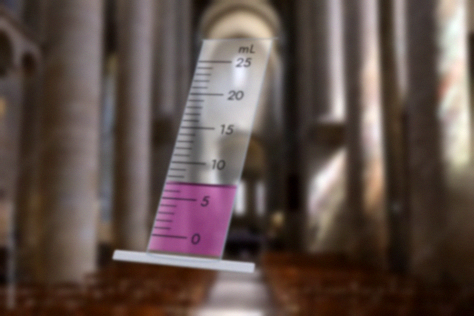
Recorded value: value=7 unit=mL
